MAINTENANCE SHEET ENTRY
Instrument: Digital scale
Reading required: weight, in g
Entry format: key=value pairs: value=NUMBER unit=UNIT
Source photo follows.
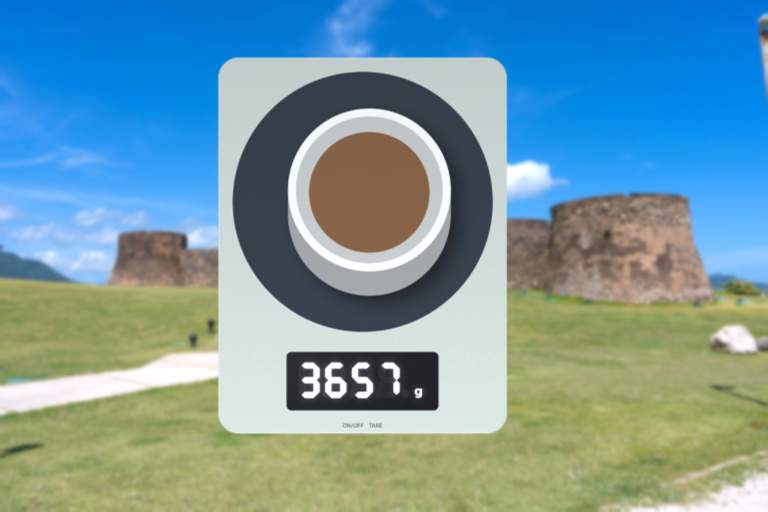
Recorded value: value=3657 unit=g
